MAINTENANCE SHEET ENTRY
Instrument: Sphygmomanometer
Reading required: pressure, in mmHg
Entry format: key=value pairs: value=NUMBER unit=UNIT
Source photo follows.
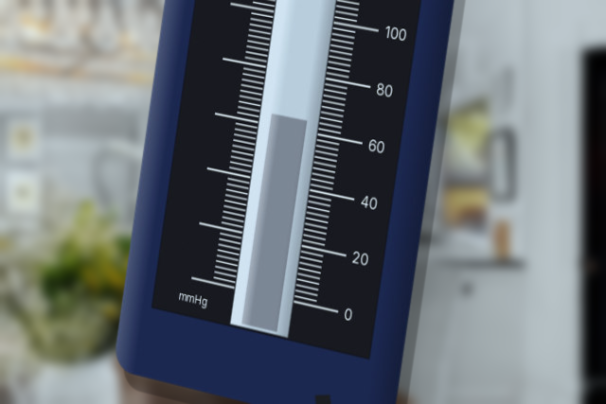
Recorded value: value=64 unit=mmHg
